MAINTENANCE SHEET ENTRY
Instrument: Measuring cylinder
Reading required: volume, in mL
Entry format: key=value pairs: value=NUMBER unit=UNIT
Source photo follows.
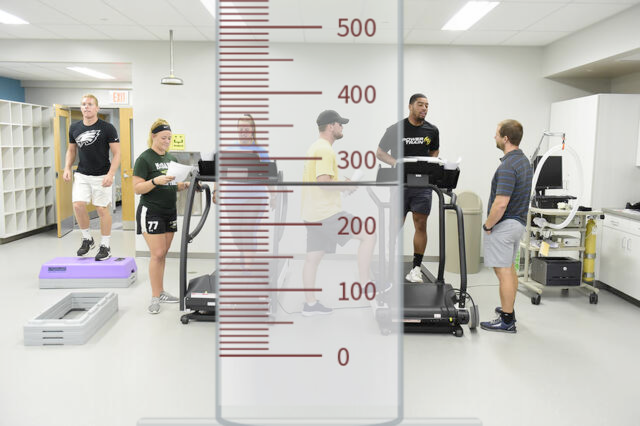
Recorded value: value=260 unit=mL
